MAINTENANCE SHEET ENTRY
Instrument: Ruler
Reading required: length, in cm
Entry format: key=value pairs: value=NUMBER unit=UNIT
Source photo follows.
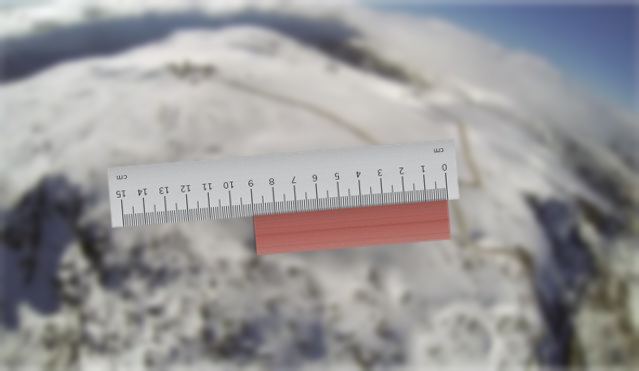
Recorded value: value=9 unit=cm
